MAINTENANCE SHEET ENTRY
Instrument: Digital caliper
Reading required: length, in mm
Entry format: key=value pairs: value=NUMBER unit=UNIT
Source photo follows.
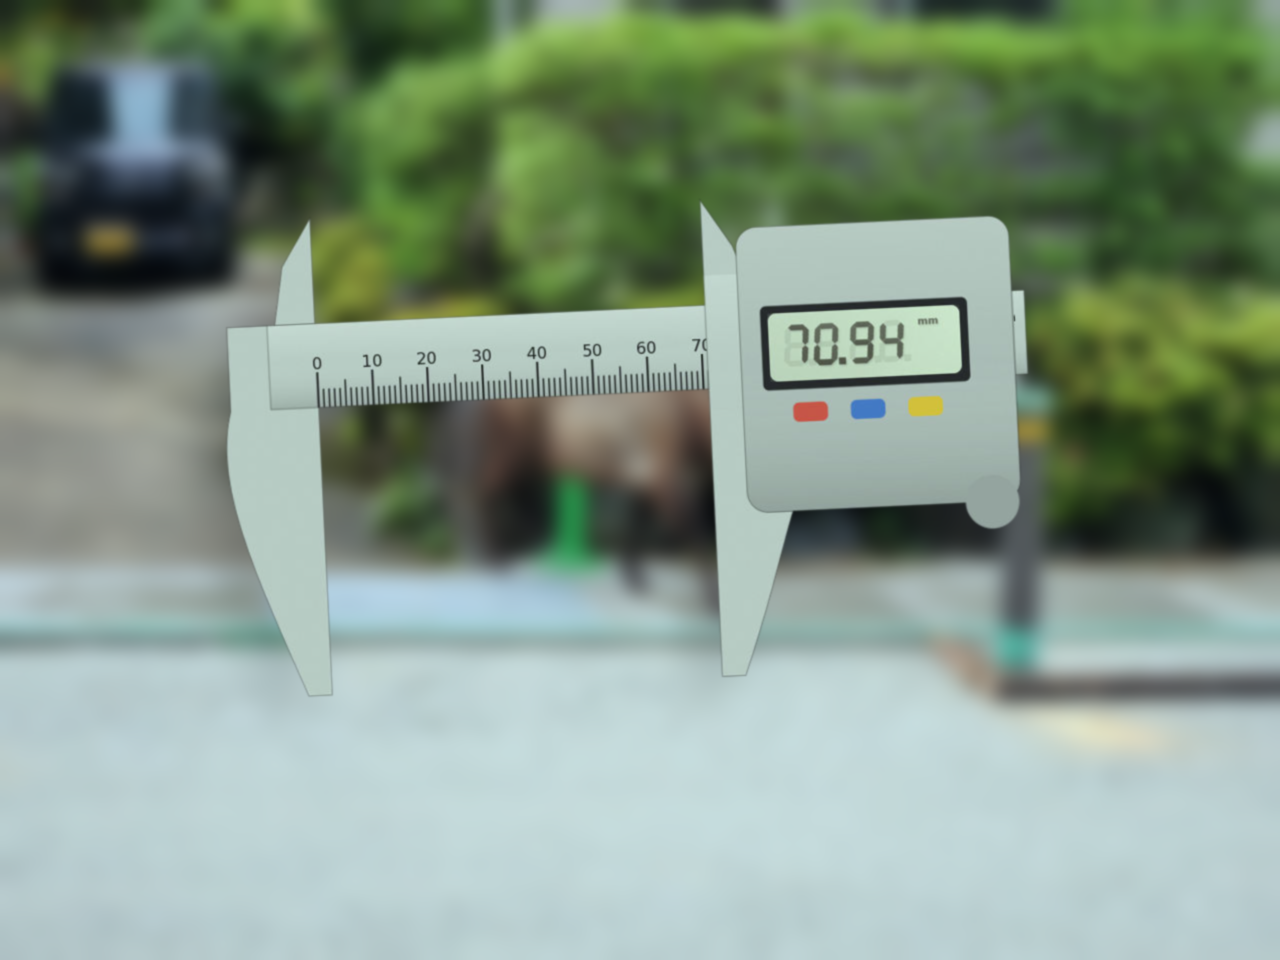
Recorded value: value=70.94 unit=mm
